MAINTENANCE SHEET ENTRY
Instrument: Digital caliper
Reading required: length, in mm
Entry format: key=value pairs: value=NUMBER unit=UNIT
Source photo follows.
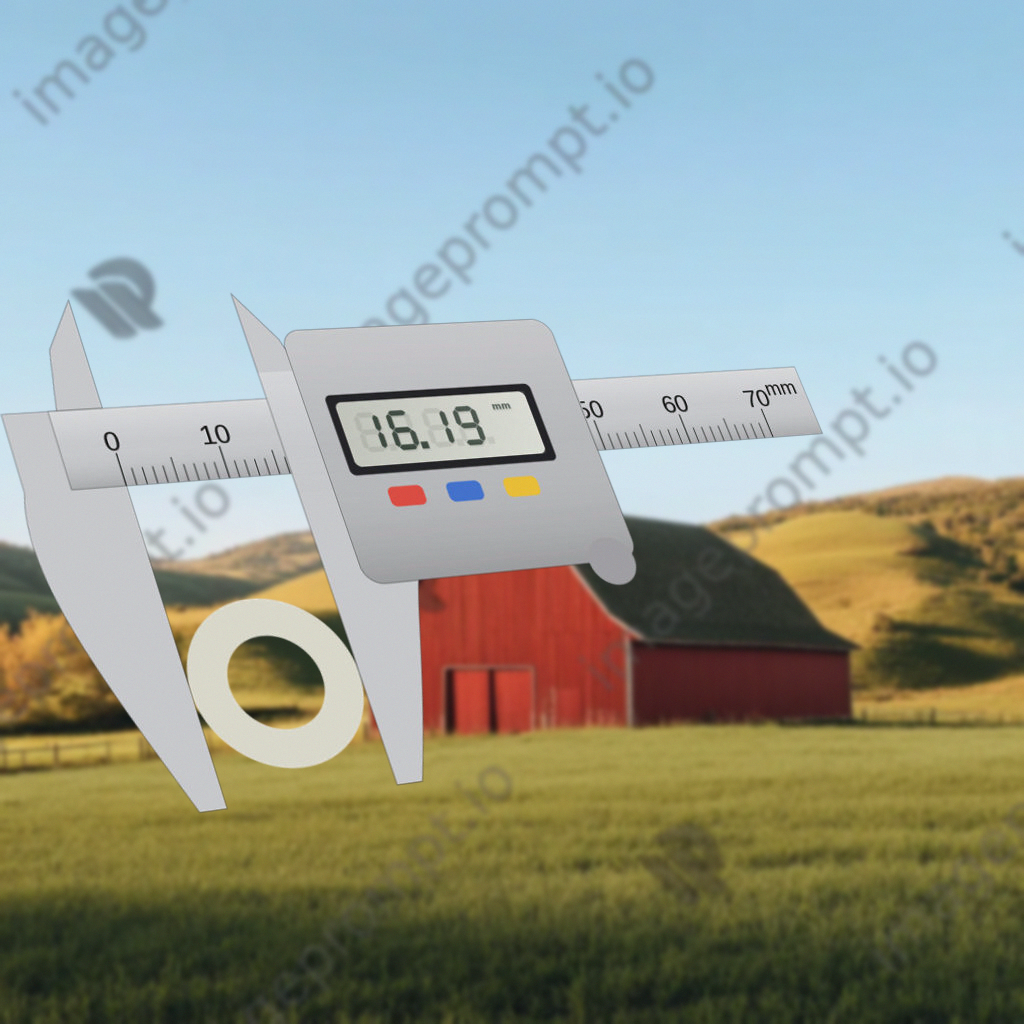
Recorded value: value=16.19 unit=mm
